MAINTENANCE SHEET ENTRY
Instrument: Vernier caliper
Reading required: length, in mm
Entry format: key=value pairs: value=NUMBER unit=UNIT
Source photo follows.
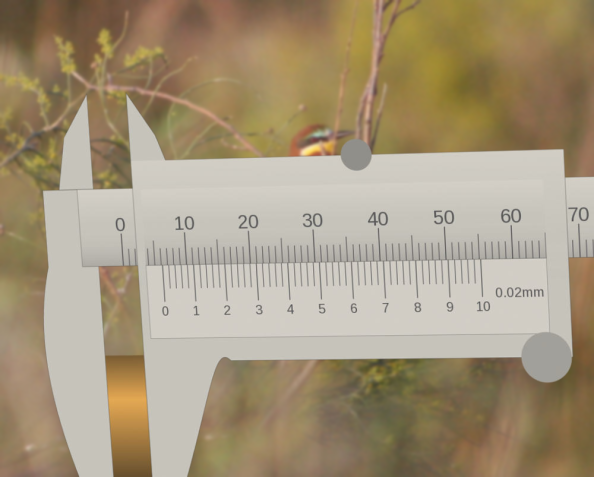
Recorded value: value=6.2 unit=mm
